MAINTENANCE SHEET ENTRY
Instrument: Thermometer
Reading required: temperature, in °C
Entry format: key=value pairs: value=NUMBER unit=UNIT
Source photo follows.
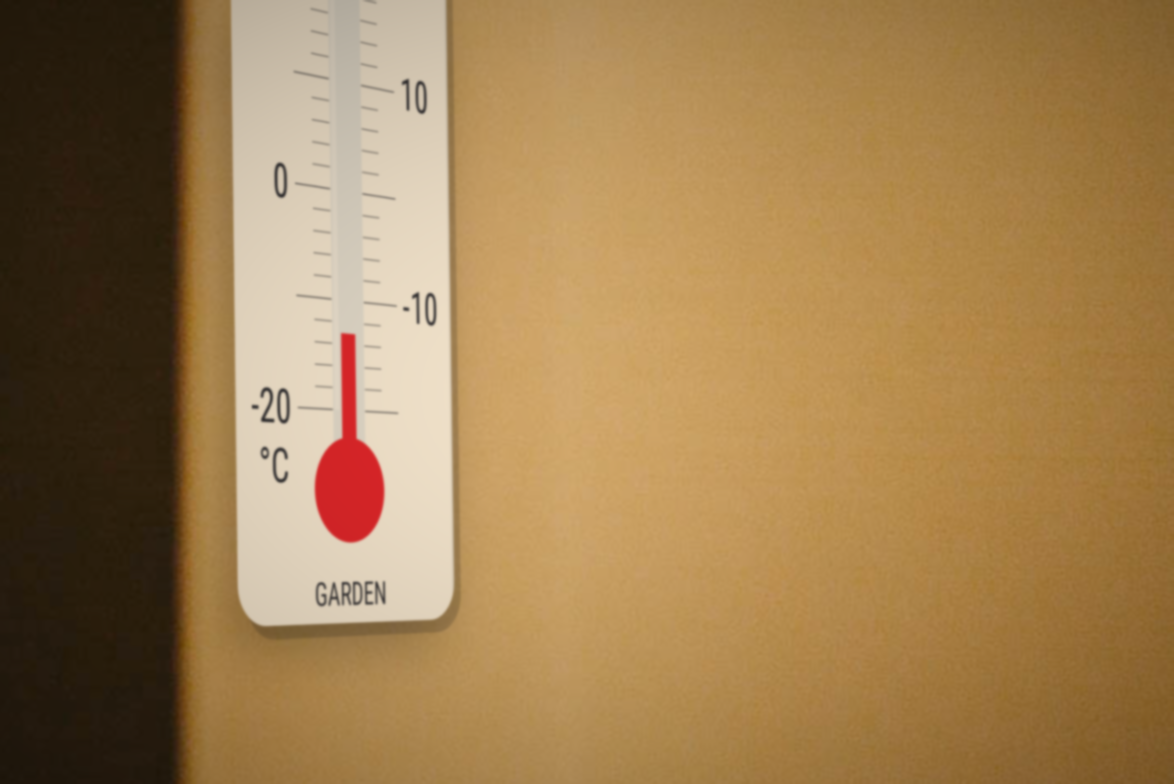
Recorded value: value=-13 unit=°C
